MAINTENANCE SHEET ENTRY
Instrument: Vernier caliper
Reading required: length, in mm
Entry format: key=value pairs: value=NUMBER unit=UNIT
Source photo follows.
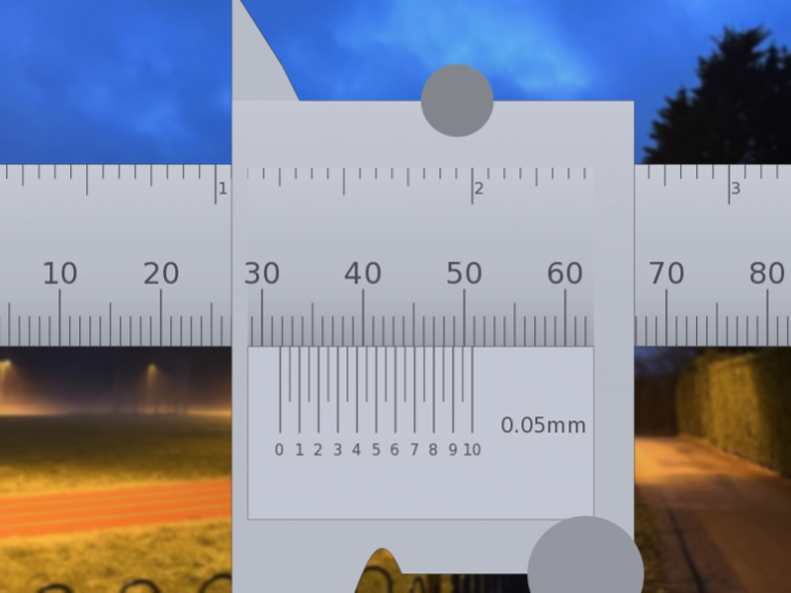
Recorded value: value=31.8 unit=mm
